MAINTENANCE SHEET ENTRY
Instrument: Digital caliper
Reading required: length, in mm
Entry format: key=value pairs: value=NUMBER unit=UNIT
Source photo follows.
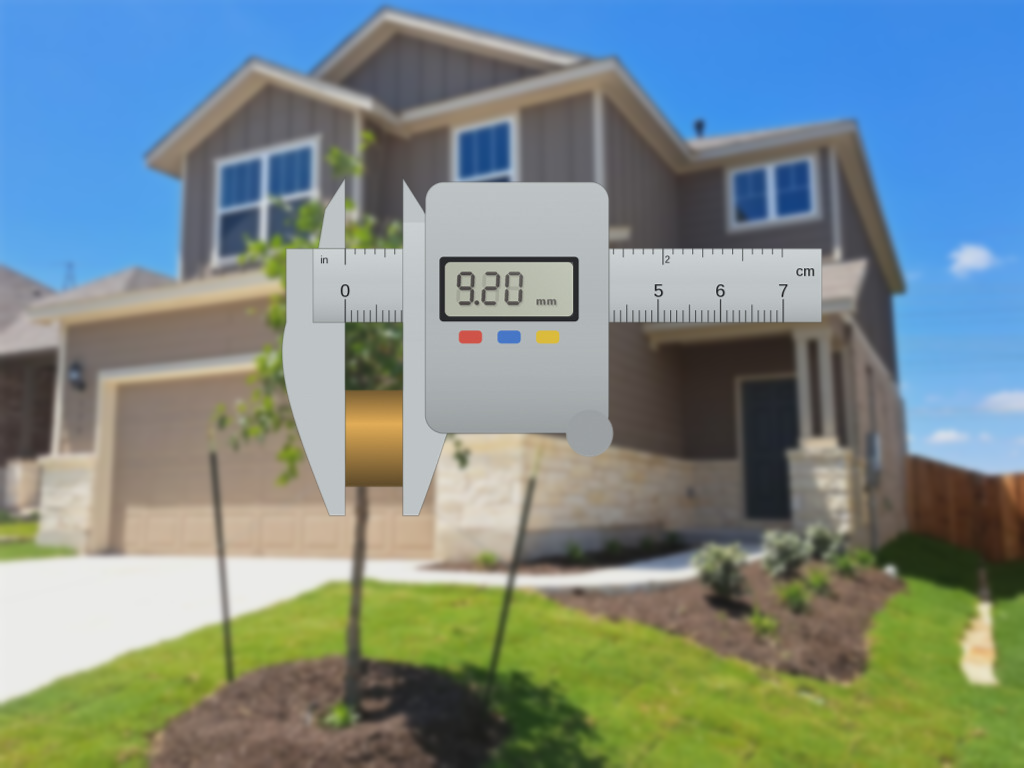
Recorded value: value=9.20 unit=mm
